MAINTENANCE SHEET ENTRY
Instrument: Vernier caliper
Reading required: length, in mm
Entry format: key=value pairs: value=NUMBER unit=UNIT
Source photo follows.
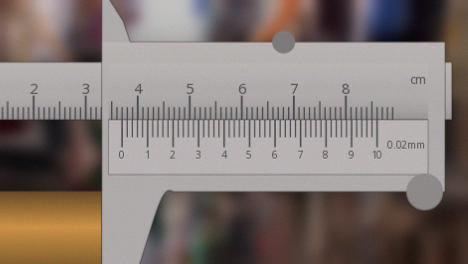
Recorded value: value=37.0 unit=mm
